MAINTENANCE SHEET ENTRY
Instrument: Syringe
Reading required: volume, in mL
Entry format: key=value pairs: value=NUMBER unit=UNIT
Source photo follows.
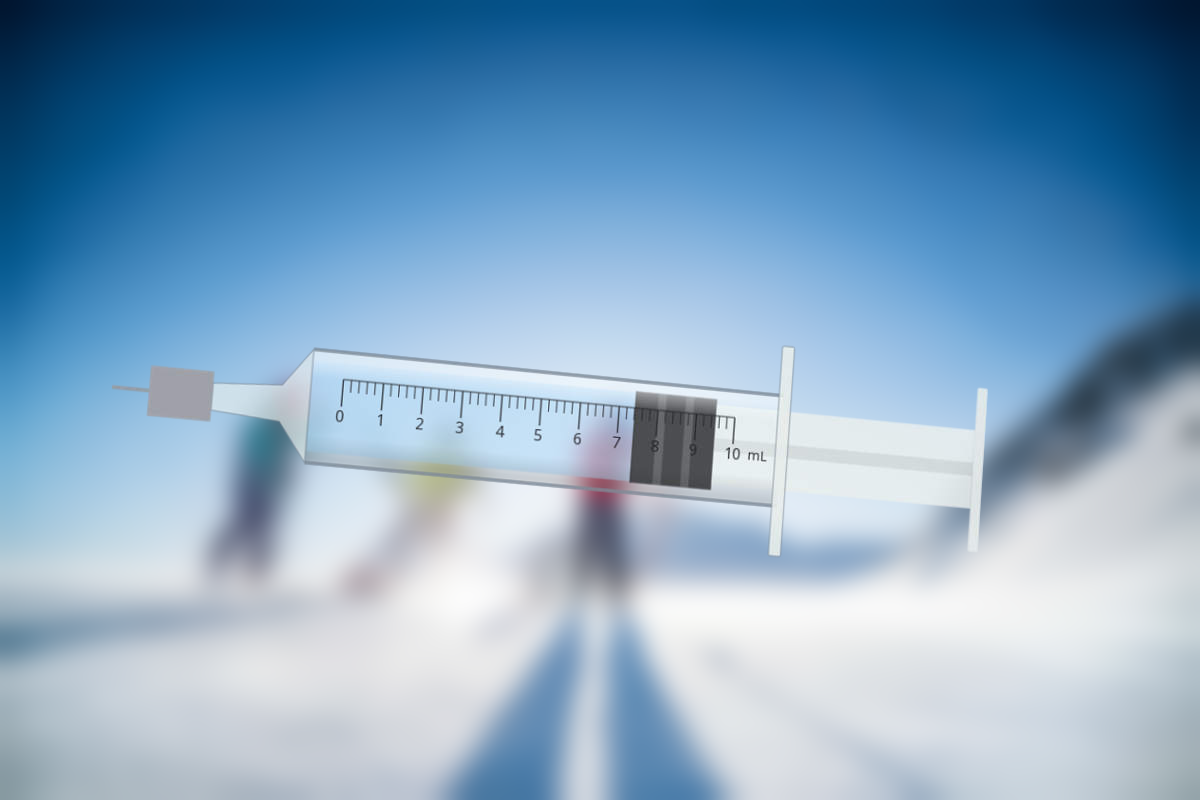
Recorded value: value=7.4 unit=mL
